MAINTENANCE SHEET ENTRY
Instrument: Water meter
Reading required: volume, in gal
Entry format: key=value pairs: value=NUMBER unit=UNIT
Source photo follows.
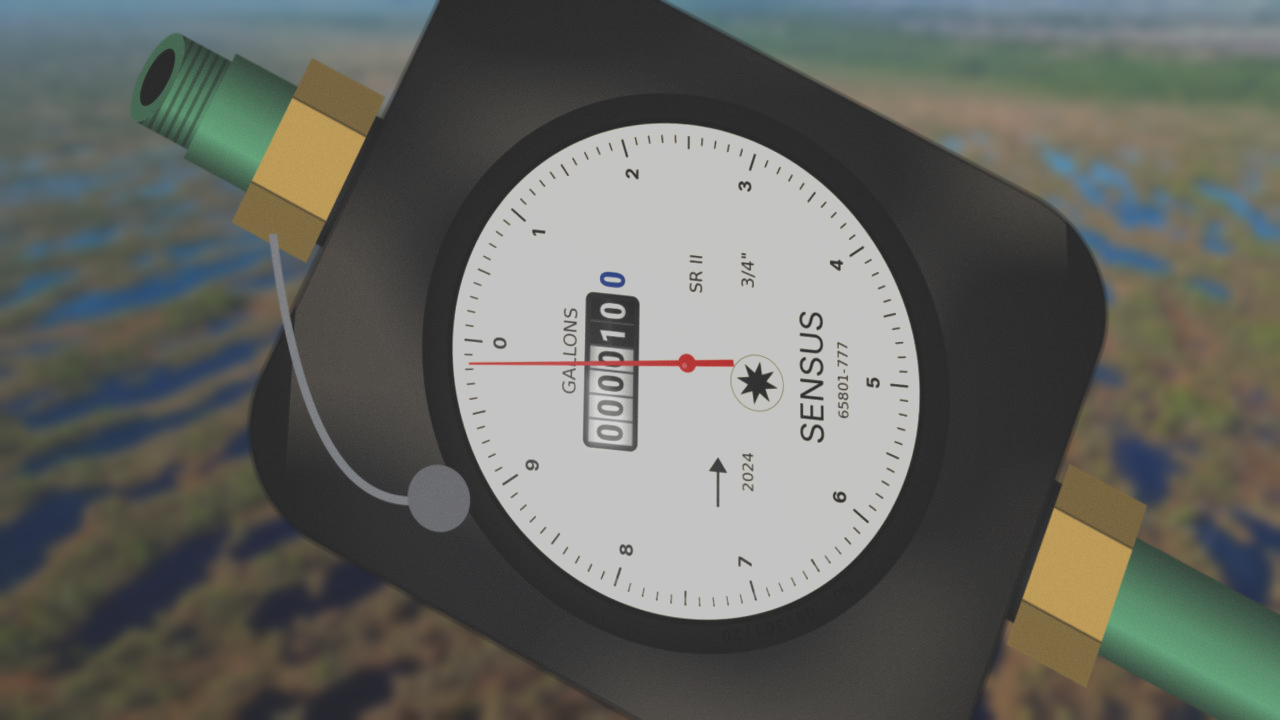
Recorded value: value=99.8 unit=gal
